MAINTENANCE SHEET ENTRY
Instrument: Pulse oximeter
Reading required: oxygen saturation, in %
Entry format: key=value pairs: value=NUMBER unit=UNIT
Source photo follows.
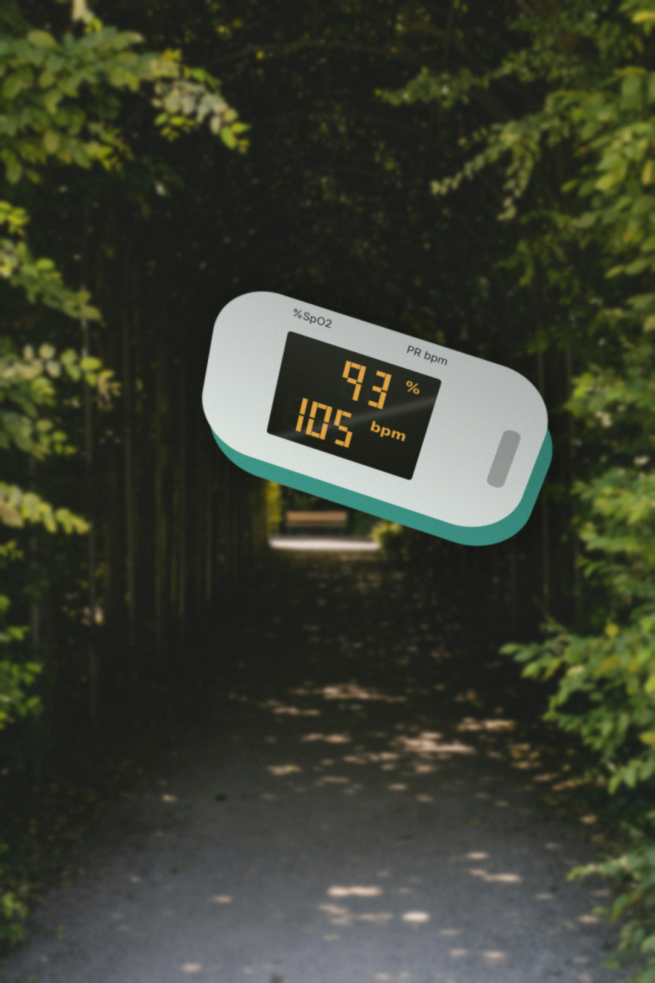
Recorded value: value=93 unit=%
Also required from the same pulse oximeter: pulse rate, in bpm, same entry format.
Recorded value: value=105 unit=bpm
